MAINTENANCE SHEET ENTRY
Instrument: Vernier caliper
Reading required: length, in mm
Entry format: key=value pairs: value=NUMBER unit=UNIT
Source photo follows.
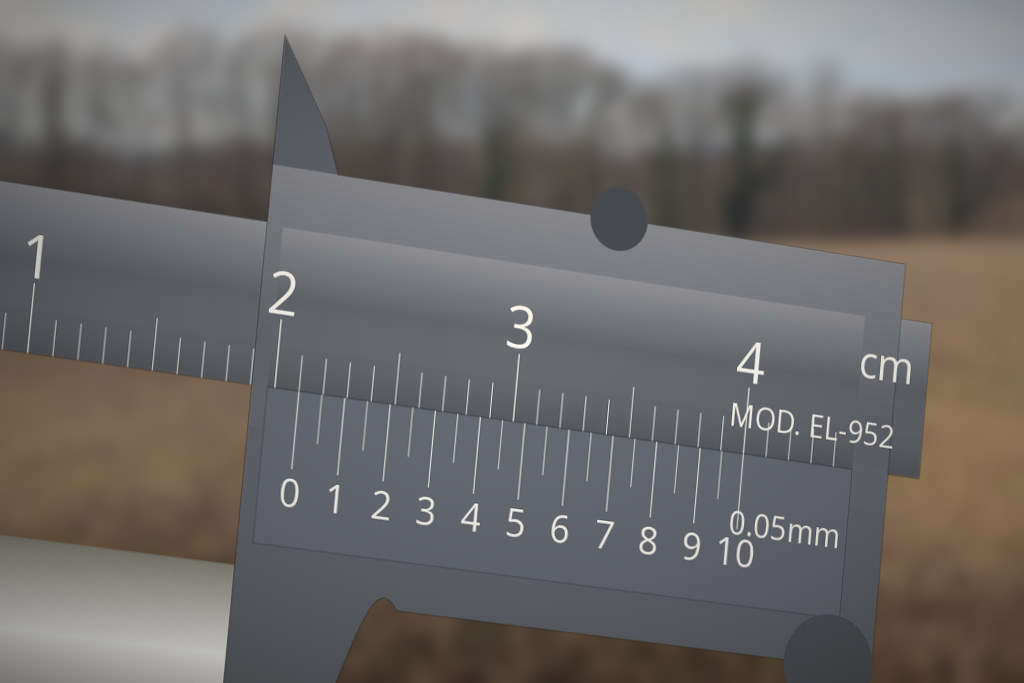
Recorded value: value=21.00 unit=mm
